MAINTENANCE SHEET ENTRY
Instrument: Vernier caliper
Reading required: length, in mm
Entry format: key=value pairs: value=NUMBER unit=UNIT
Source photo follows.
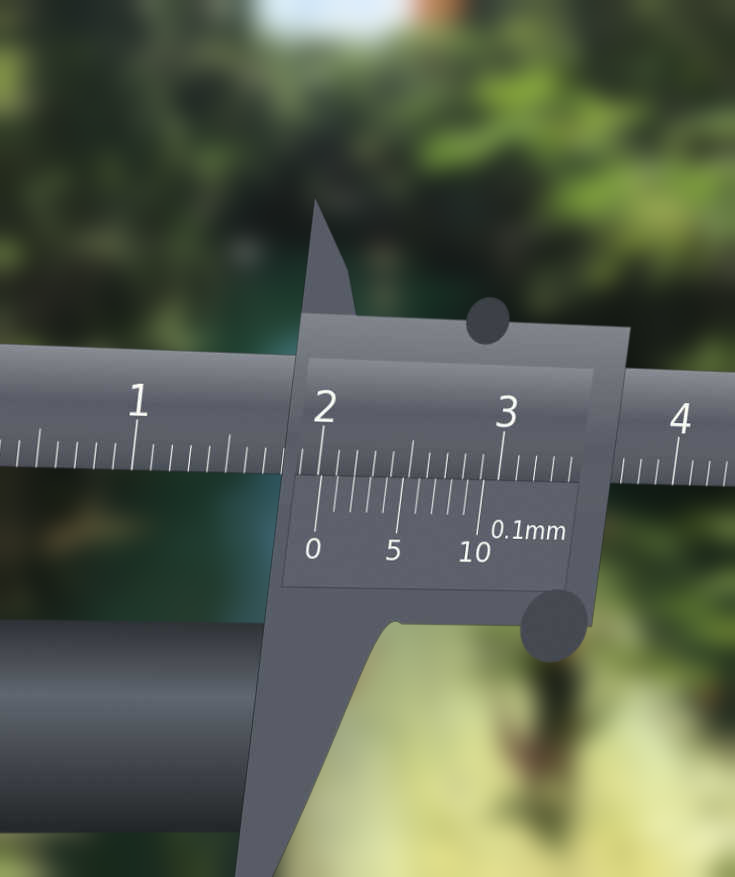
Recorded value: value=20.2 unit=mm
